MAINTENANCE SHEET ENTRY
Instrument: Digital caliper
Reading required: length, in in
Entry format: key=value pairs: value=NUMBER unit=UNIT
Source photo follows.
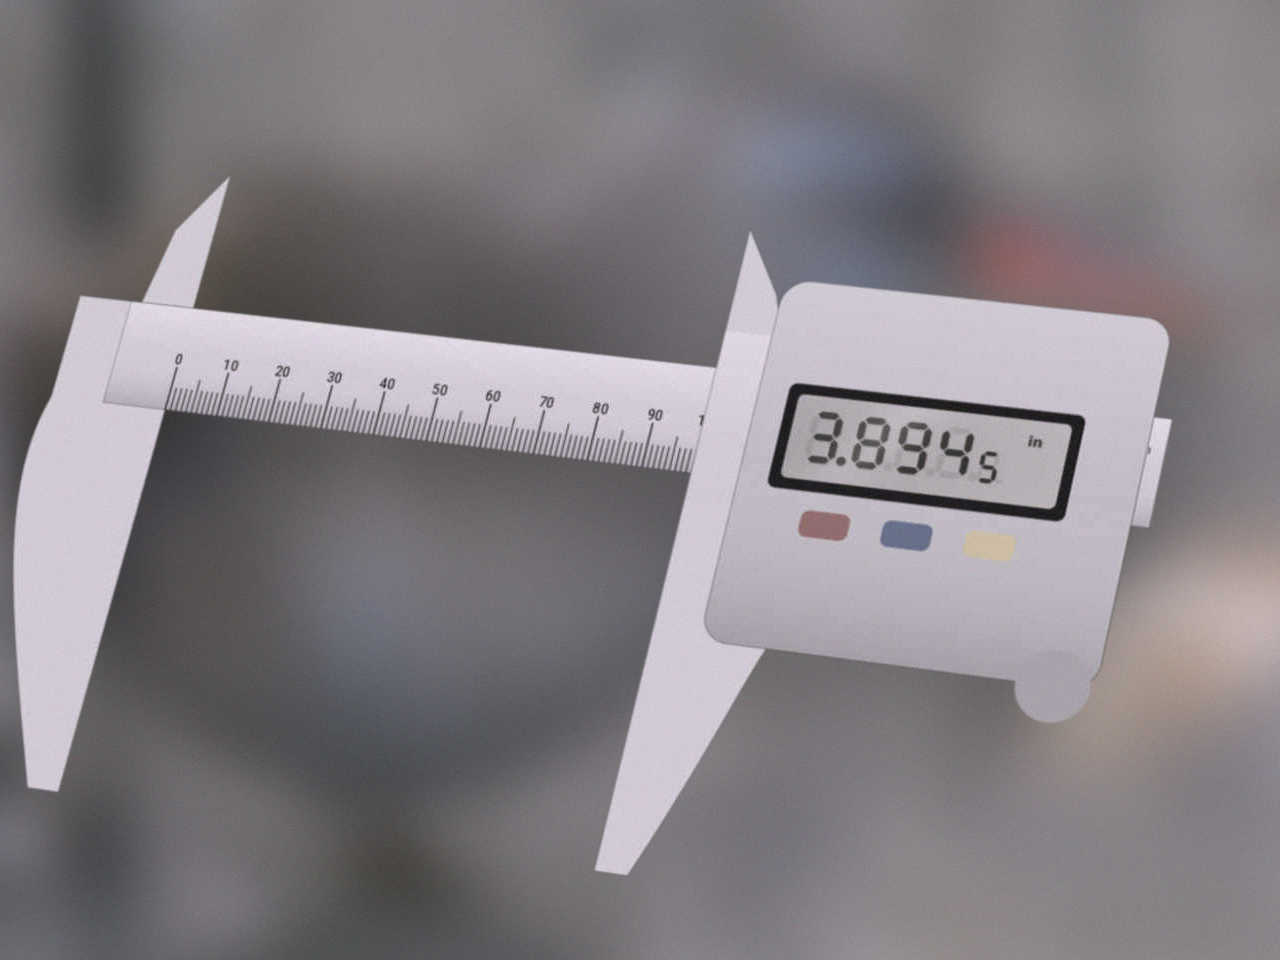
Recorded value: value=3.8945 unit=in
